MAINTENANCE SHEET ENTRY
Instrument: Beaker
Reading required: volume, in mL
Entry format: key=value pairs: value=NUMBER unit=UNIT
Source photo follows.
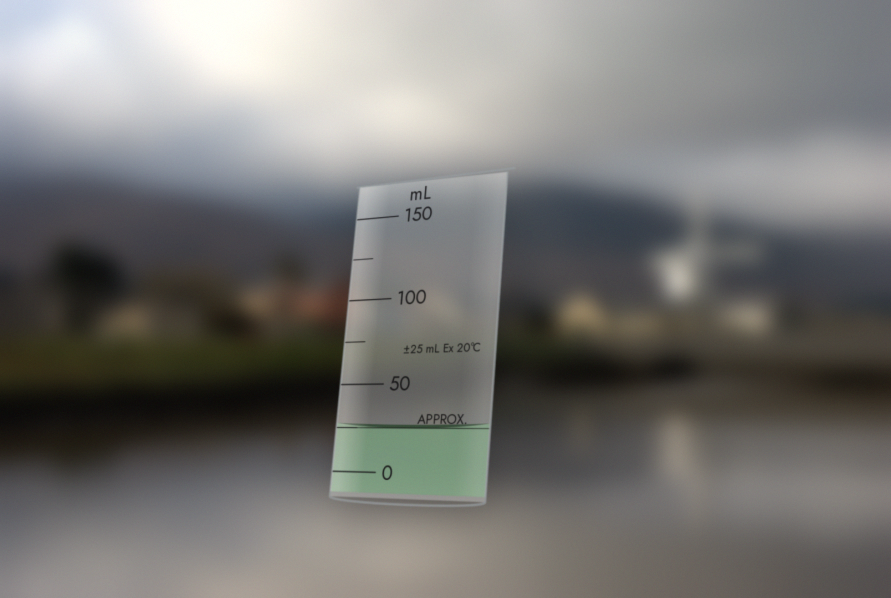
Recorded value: value=25 unit=mL
